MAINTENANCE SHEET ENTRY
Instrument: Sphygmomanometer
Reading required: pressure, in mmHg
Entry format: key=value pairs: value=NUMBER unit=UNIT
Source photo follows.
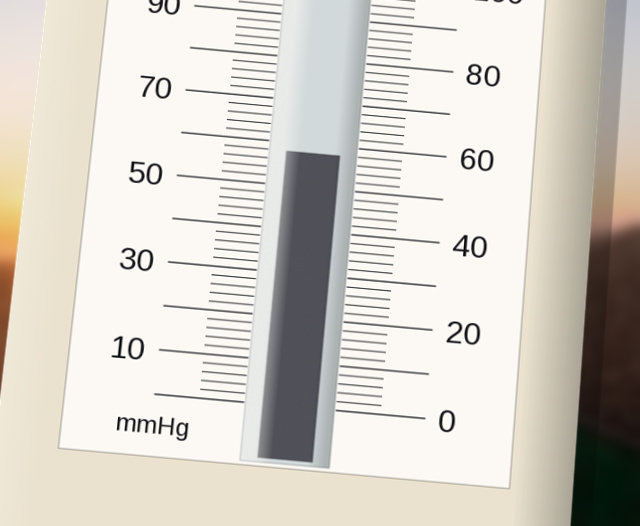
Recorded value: value=58 unit=mmHg
